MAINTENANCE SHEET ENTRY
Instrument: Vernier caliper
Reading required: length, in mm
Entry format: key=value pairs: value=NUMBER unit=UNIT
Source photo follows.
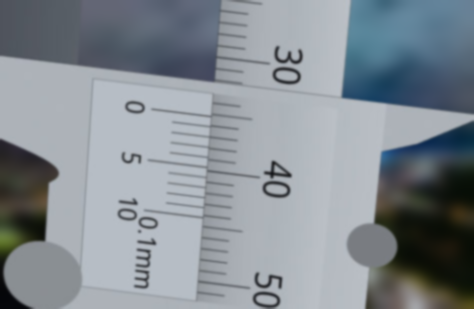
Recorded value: value=35.2 unit=mm
